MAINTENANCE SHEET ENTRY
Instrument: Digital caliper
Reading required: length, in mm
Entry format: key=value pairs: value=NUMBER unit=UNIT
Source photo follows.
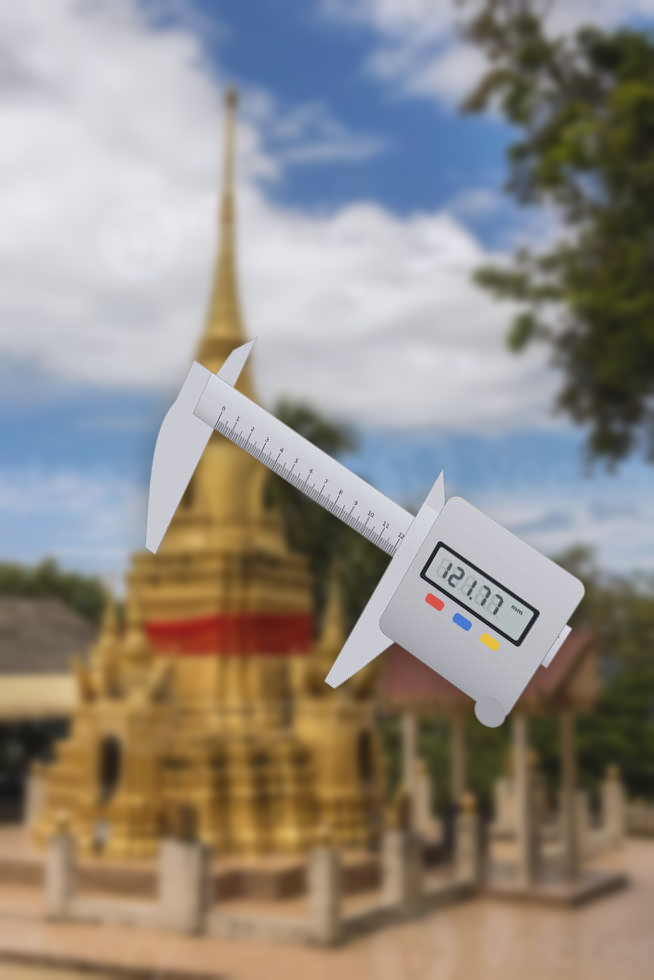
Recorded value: value=121.77 unit=mm
